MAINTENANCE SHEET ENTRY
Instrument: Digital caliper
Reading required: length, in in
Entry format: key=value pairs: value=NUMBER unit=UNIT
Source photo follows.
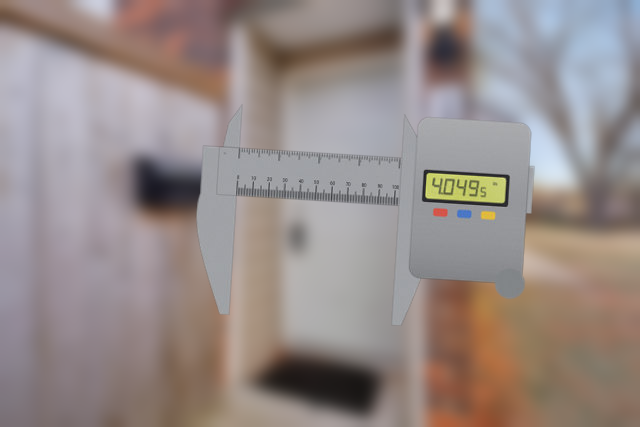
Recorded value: value=4.0495 unit=in
